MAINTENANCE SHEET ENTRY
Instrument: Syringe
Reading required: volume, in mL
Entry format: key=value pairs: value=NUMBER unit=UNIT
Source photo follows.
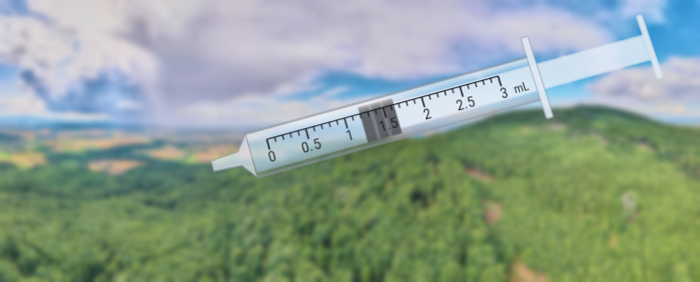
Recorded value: value=1.2 unit=mL
